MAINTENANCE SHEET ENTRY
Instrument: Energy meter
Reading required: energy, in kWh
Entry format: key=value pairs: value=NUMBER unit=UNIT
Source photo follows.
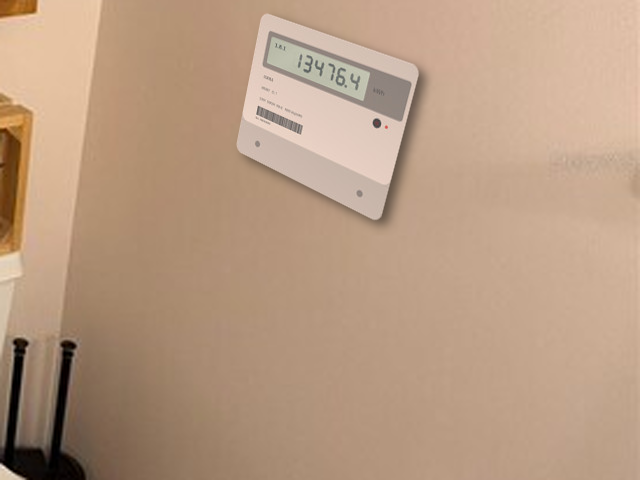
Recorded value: value=13476.4 unit=kWh
